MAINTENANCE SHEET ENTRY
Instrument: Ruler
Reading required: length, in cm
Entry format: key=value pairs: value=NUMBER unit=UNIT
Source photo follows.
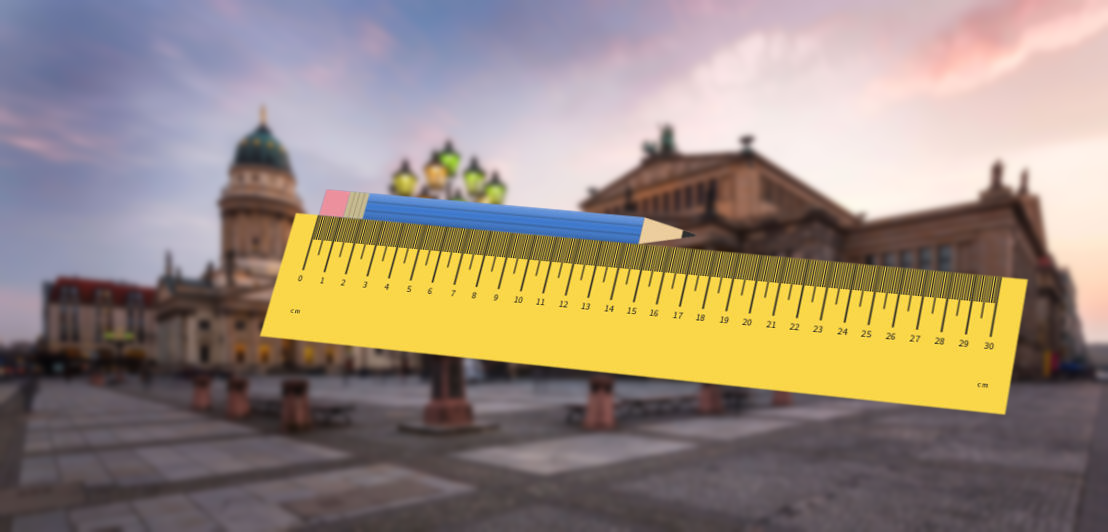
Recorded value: value=17 unit=cm
